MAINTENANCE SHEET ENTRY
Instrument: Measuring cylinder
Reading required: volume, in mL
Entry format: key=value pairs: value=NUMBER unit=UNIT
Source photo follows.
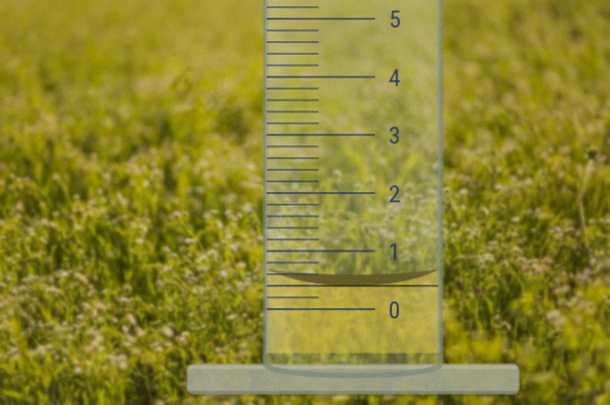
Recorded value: value=0.4 unit=mL
